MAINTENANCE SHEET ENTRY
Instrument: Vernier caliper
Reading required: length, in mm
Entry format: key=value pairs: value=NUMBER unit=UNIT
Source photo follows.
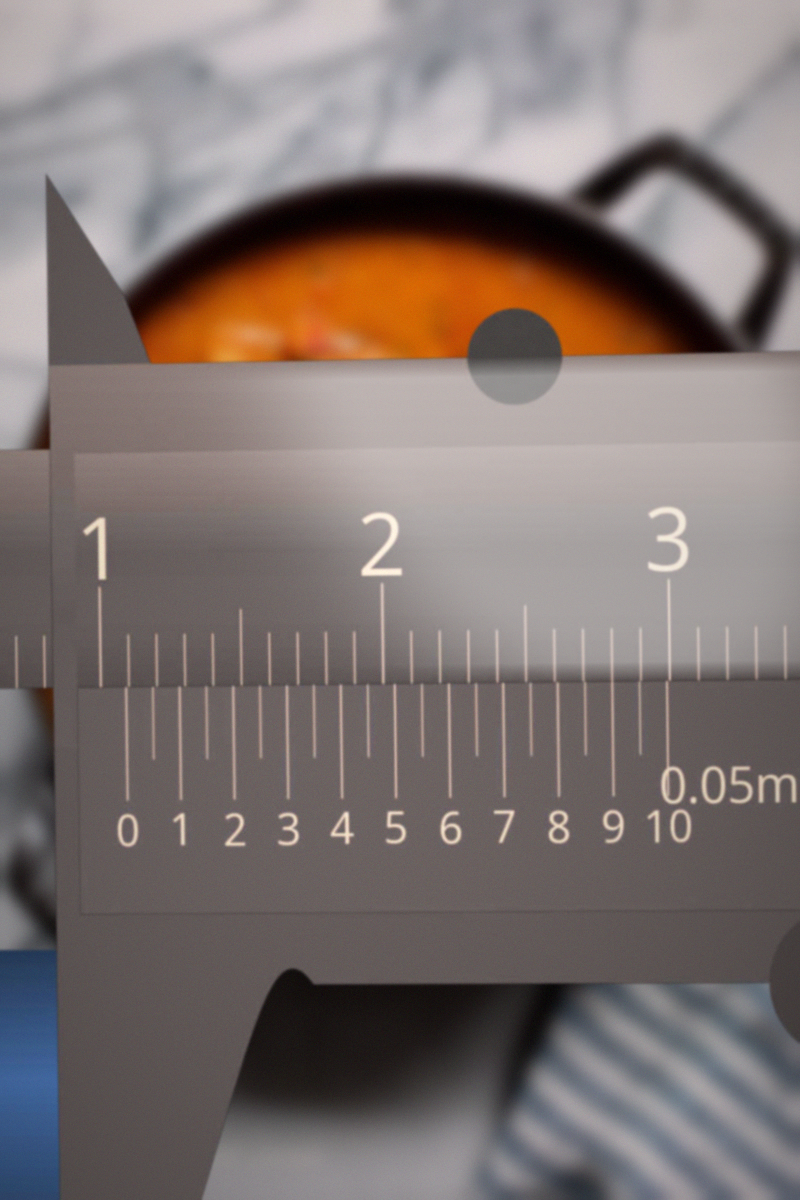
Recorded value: value=10.9 unit=mm
